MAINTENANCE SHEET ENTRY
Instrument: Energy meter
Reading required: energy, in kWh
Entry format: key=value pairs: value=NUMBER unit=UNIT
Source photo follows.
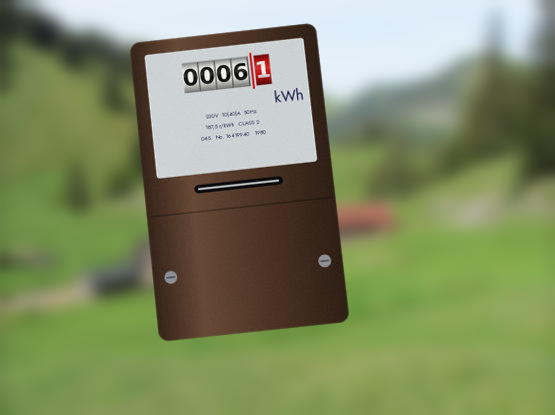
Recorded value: value=6.1 unit=kWh
